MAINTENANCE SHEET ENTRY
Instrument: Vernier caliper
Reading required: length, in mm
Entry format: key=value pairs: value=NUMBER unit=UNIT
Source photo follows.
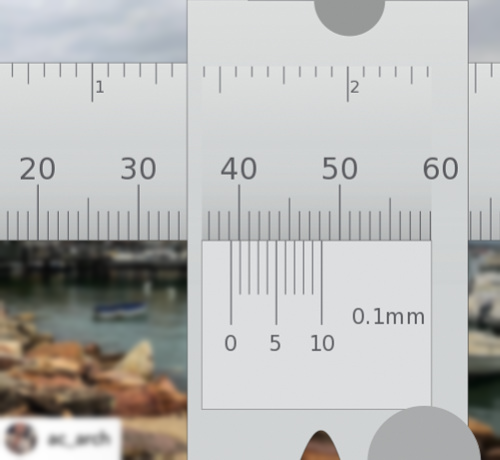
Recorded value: value=39.2 unit=mm
